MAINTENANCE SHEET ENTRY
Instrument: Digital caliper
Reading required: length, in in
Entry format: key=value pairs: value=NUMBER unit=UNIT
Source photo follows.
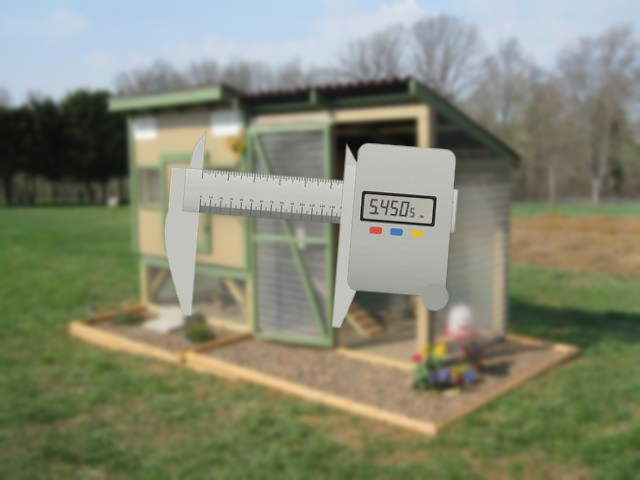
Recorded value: value=5.4505 unit=in
